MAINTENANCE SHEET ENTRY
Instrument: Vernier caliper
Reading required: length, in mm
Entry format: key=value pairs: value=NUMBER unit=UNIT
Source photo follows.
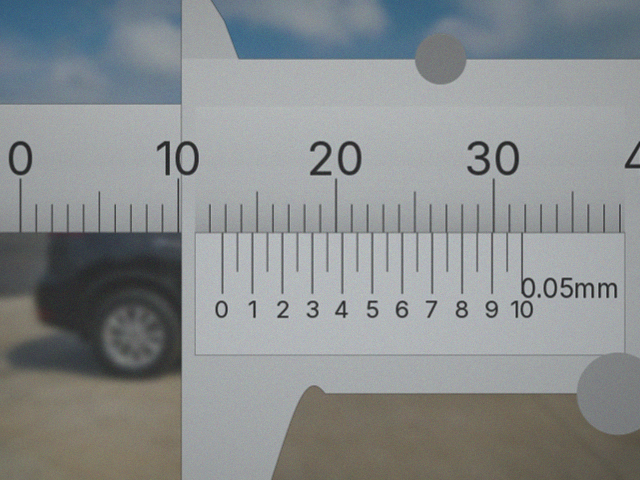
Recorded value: value=12.8 unit=mm
